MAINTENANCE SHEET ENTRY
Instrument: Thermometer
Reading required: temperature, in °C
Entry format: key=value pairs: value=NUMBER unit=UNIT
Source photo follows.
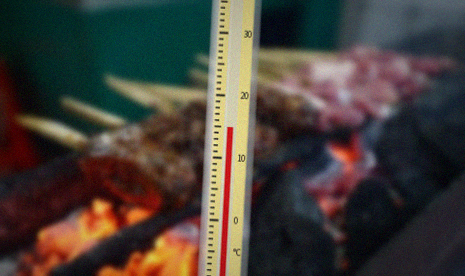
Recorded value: value=15 unit=°C
